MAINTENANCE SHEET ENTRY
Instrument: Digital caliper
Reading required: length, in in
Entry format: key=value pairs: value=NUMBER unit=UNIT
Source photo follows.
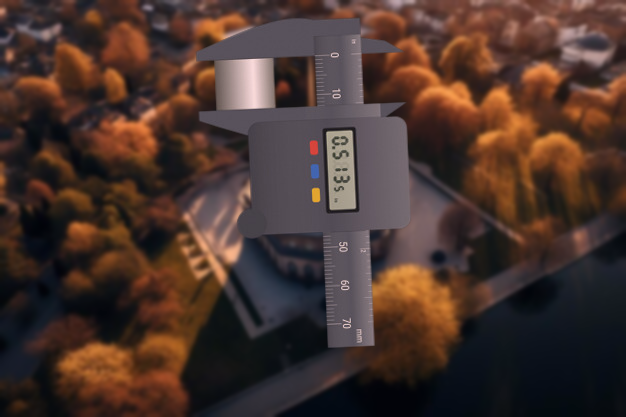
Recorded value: value=0.5135 unit=in
